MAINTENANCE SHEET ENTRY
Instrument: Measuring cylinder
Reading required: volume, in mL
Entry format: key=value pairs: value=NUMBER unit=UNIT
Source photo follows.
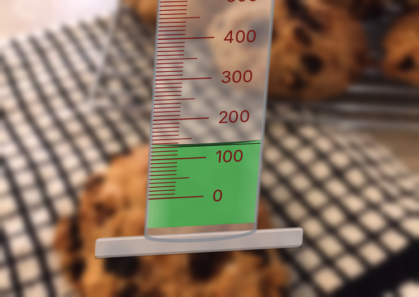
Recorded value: value=130 unit=mL
